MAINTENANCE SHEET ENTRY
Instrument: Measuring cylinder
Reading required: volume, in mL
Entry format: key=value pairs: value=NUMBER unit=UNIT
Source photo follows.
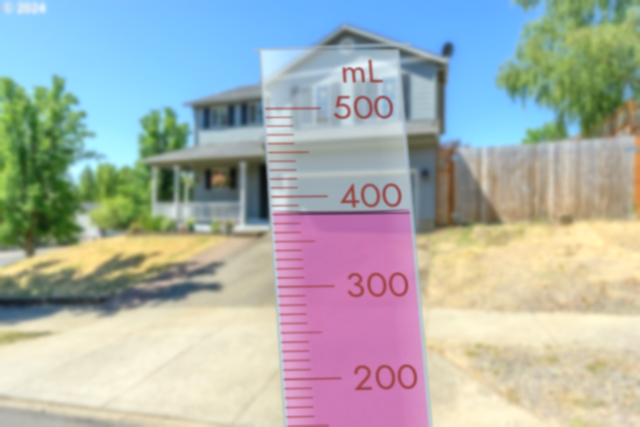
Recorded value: value=380 unit=mL
